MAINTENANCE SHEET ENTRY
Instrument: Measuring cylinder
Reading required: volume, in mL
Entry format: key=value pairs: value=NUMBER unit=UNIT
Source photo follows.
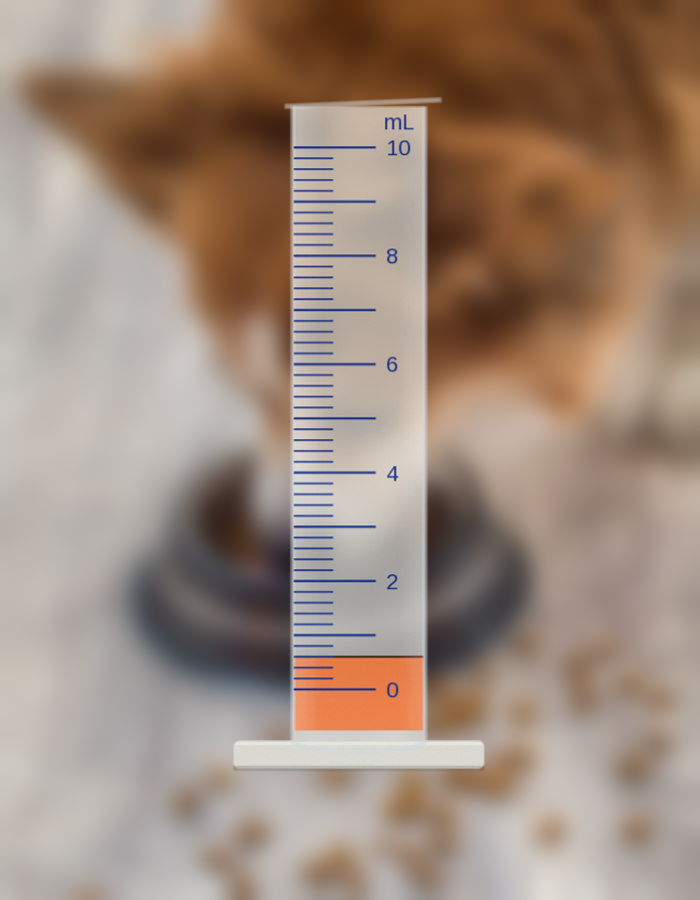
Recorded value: value=0.6 unit=mL
